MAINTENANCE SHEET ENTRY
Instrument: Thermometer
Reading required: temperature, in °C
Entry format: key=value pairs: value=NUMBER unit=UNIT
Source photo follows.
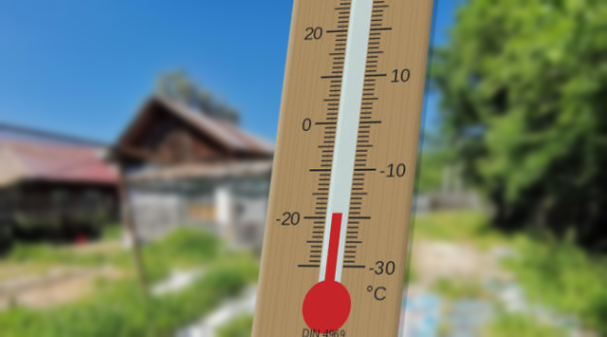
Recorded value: value=-19 unit=°C
